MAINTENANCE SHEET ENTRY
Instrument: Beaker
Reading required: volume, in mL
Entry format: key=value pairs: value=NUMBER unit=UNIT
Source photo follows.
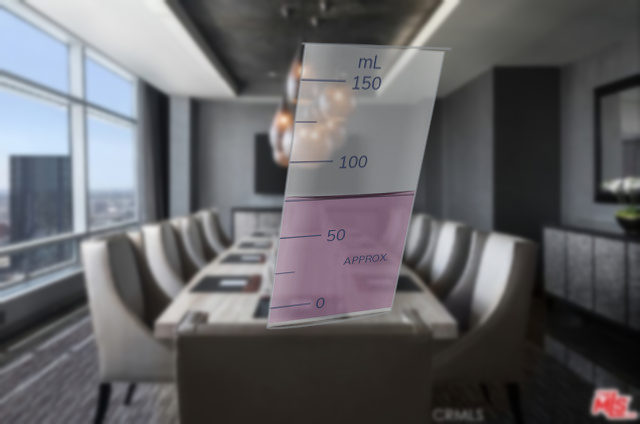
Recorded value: value=75 unit=mL
